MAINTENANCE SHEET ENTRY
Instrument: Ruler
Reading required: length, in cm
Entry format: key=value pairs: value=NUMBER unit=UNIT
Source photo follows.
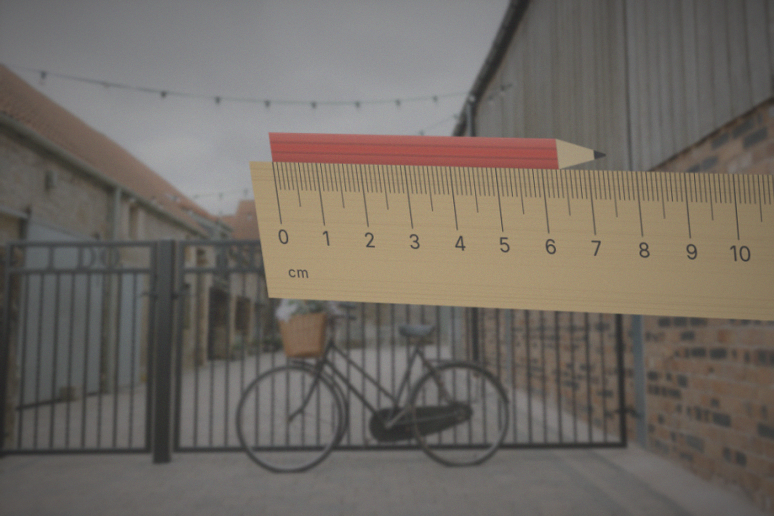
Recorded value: value=7.4 unit=cm
